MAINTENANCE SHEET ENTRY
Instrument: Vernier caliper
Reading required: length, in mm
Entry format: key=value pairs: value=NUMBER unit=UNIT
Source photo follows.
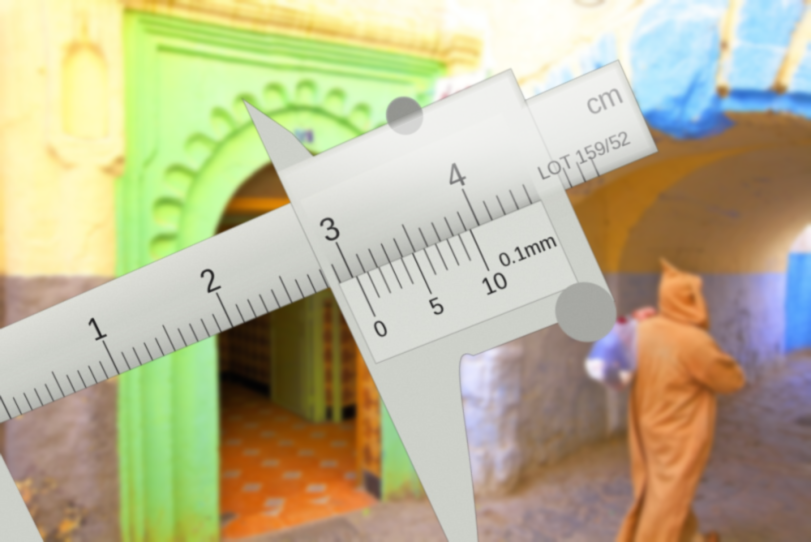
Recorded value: value=30.3 unit=mm
